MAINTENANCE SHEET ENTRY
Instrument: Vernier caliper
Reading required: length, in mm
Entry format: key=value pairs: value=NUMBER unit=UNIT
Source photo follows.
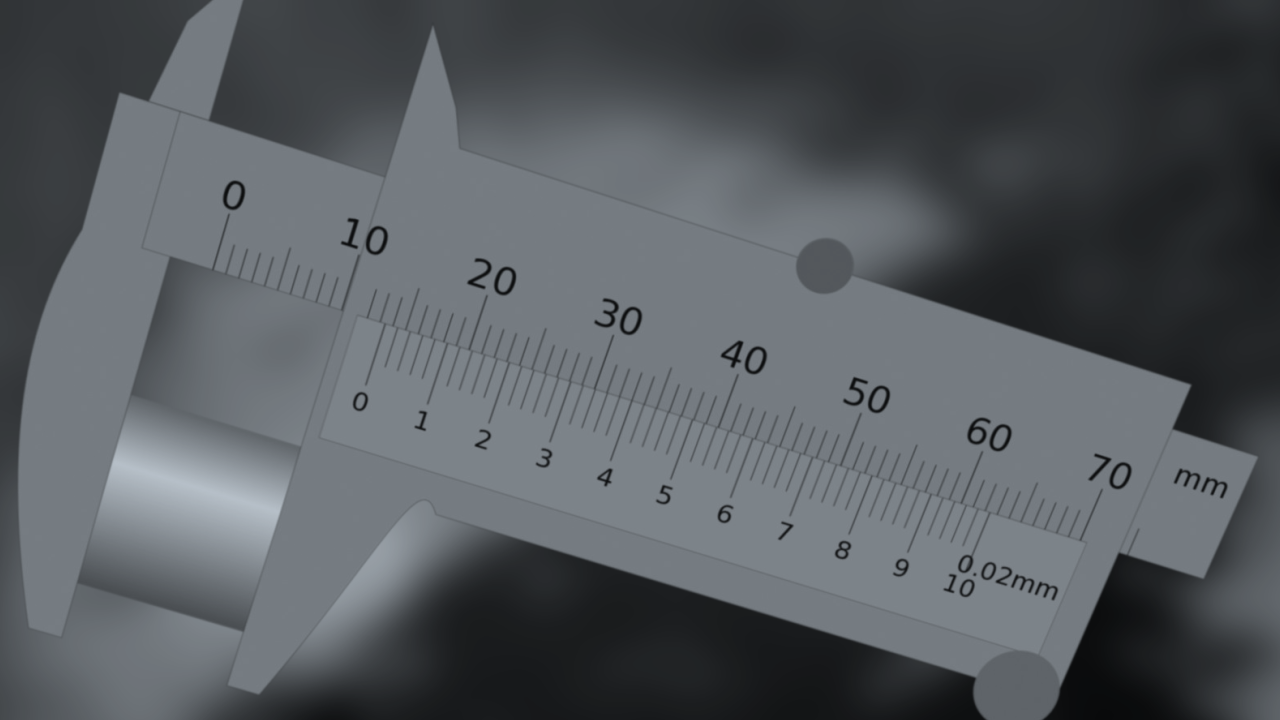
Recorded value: value=13.4 unit=mm
